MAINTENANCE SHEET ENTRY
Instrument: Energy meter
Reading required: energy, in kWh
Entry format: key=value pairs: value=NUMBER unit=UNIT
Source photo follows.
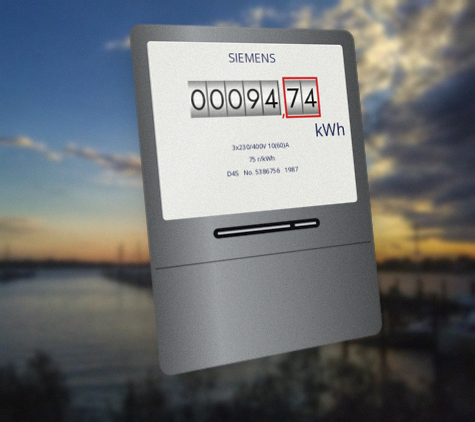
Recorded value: value=94.74 unit=kWh
